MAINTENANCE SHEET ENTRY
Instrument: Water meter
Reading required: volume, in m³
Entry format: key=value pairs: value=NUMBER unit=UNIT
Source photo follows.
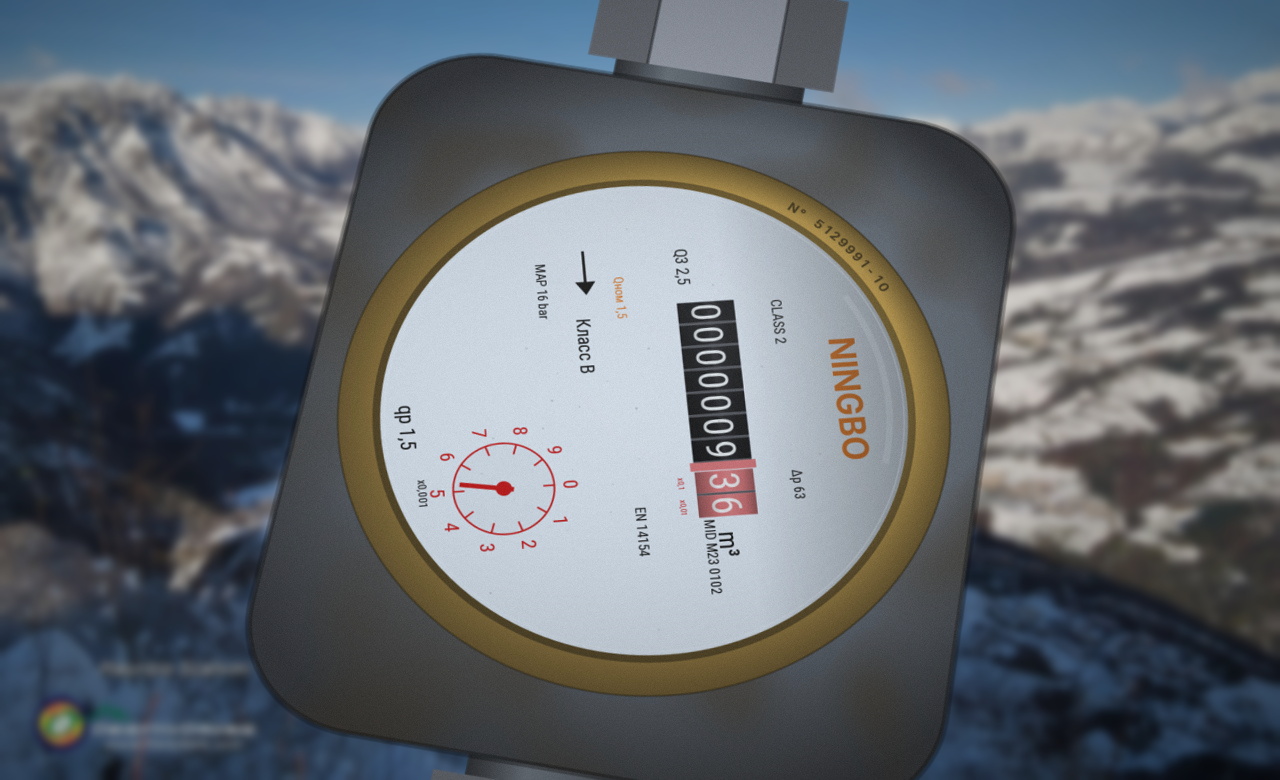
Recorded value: value=9.365 unit=m³
